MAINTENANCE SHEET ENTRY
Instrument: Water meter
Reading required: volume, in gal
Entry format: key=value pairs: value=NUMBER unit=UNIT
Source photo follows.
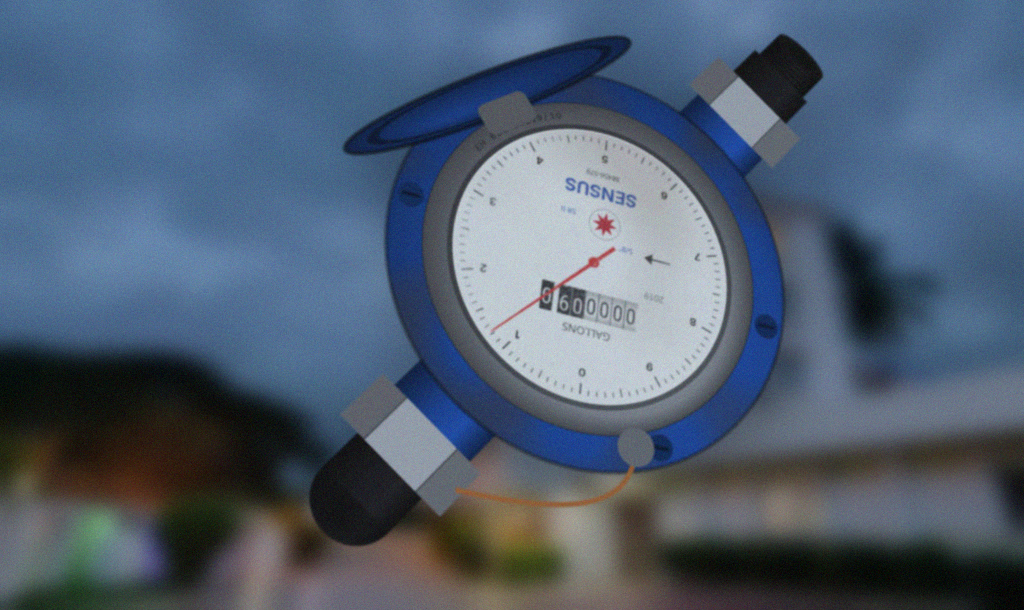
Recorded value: value=91.2 unit=gal
